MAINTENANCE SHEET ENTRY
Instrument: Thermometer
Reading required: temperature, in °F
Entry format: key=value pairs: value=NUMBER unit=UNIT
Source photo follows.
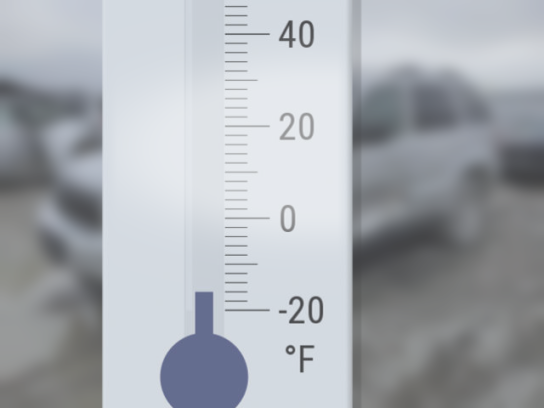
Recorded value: value=-16 unit=°F
